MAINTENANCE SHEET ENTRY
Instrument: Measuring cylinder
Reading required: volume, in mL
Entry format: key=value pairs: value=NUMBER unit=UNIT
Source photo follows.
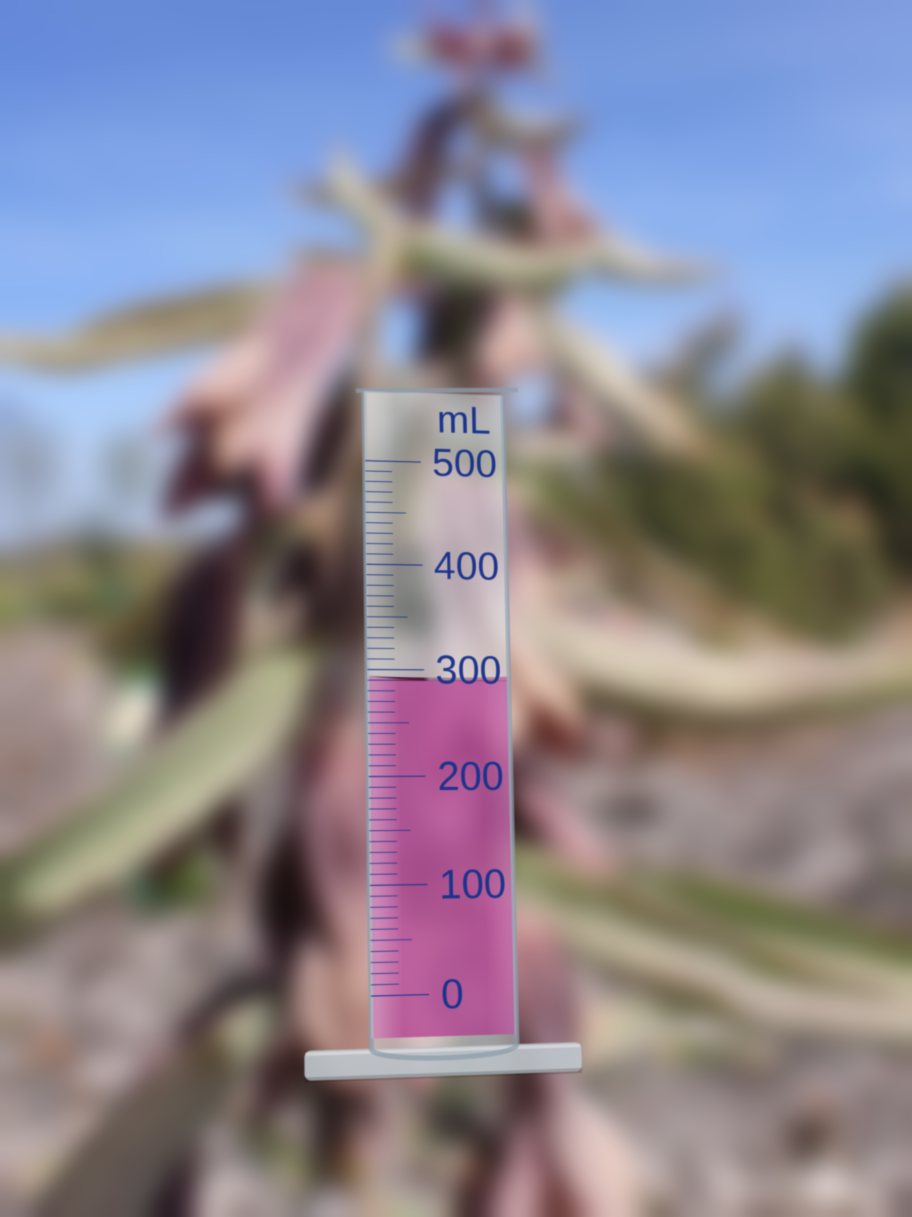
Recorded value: value=290 unit=mL
